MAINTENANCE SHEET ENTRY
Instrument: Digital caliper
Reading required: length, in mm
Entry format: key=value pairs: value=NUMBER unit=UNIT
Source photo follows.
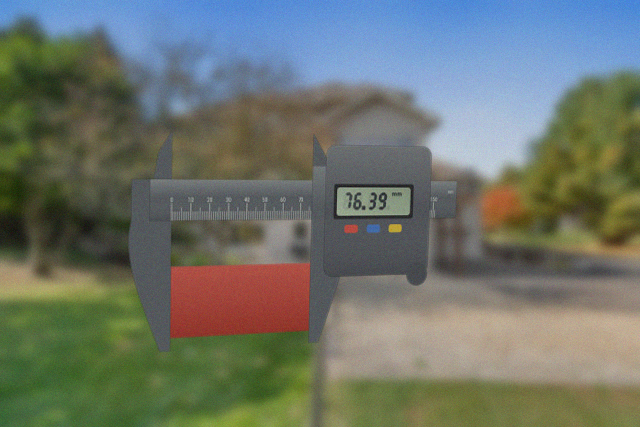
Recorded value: value=76.39 unit=mm
